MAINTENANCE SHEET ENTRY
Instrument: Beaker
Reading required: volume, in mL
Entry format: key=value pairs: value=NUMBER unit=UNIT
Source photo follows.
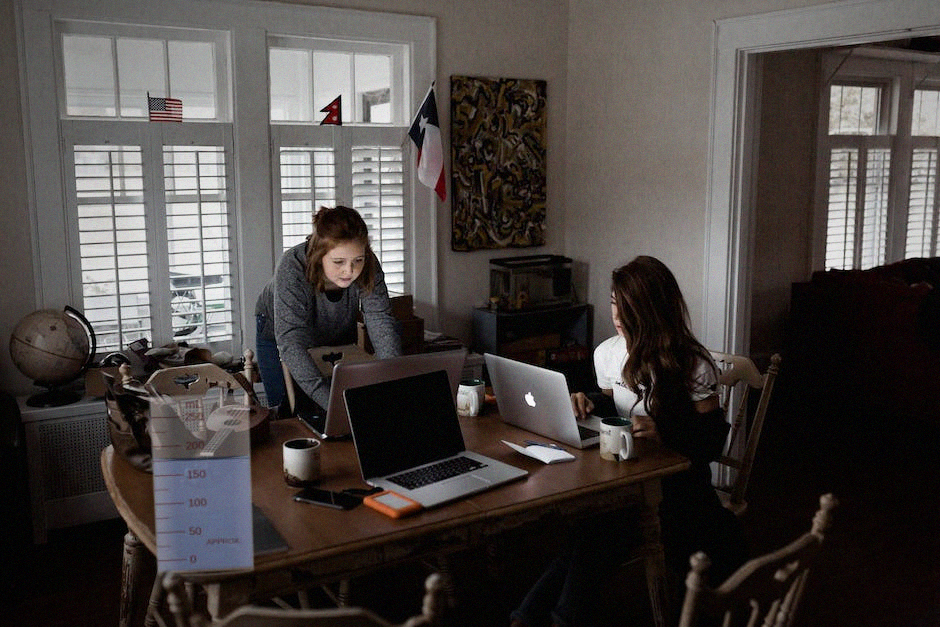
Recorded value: value=175 unit=mL
